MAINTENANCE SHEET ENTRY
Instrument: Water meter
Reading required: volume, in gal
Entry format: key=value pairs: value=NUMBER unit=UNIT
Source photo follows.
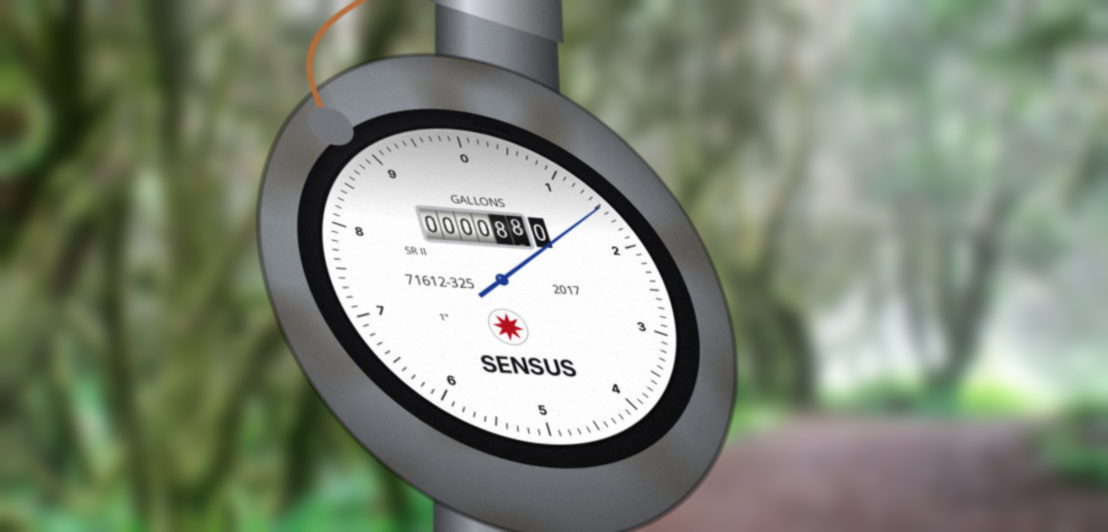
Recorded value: value=881.5 unit=gal
